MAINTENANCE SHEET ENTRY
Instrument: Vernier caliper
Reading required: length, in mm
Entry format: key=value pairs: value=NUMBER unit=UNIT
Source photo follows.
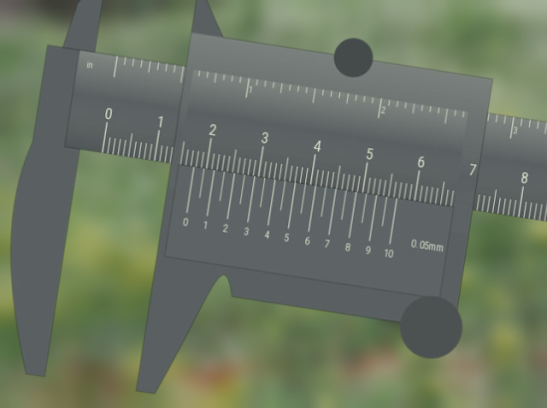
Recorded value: value=17.6 unit=mm
